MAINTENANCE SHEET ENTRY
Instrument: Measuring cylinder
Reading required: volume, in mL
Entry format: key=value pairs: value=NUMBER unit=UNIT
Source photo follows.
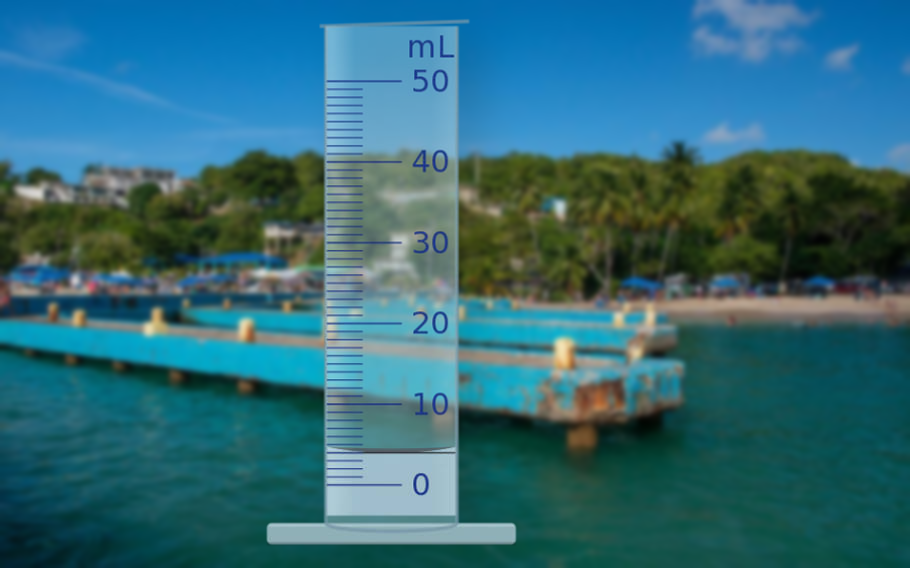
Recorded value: value=4 unit=mL
